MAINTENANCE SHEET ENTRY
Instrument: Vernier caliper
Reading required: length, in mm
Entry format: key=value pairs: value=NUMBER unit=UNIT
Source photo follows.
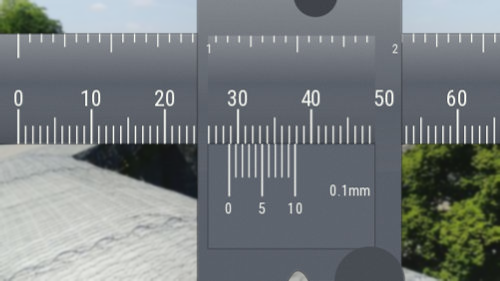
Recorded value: value=28.8 unit=mm
